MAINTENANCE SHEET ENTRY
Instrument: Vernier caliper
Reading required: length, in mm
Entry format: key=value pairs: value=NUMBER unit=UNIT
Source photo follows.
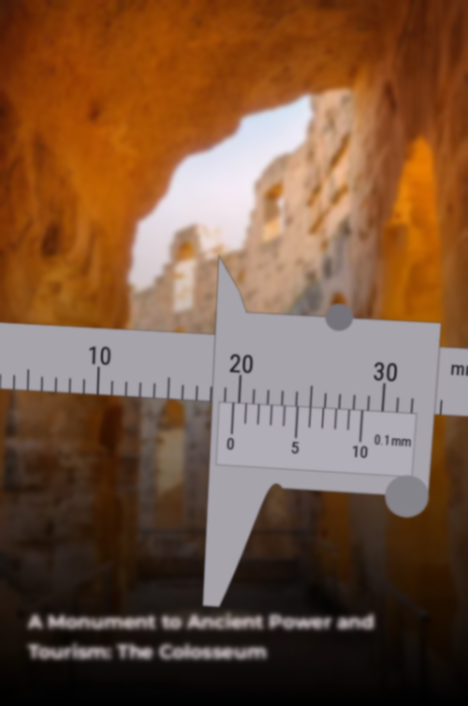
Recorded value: value=19.6 unit=mm
